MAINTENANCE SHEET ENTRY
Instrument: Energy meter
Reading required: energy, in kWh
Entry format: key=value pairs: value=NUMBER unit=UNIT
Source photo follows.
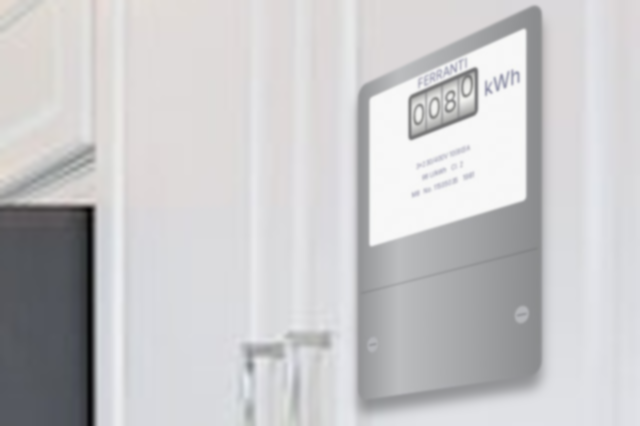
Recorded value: value=80 unit=kWh
